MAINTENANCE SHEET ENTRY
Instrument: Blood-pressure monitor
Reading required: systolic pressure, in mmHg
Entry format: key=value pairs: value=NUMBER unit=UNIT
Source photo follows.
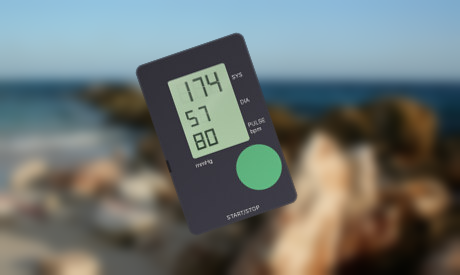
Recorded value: value=174 unit=mmHg
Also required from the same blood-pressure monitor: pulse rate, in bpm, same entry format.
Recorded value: value=80 unit=bpm
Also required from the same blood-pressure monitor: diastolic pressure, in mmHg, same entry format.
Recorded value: value=57 unit=mmHg
